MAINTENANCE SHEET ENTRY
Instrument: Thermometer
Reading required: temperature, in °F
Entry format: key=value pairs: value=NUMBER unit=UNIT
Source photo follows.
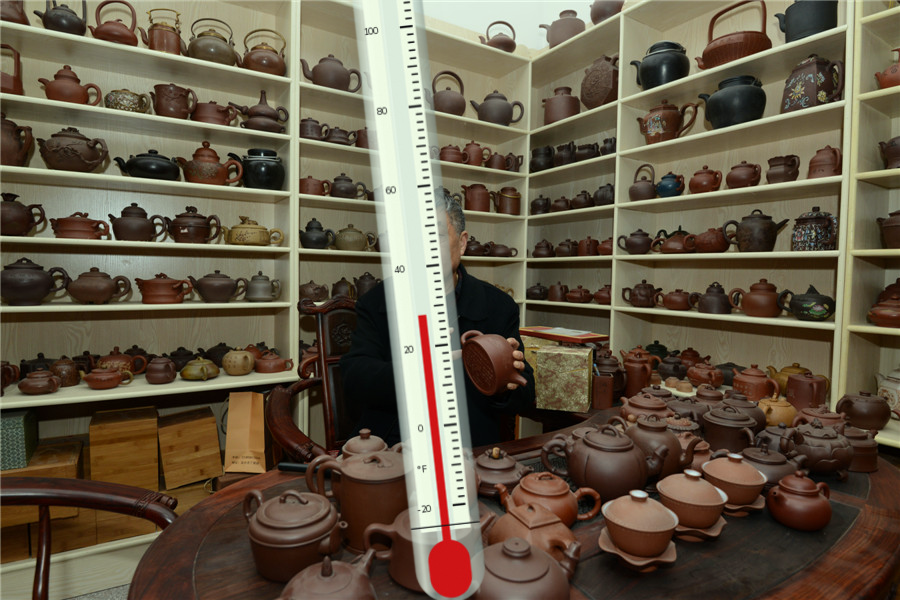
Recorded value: value=28 unit=°F
